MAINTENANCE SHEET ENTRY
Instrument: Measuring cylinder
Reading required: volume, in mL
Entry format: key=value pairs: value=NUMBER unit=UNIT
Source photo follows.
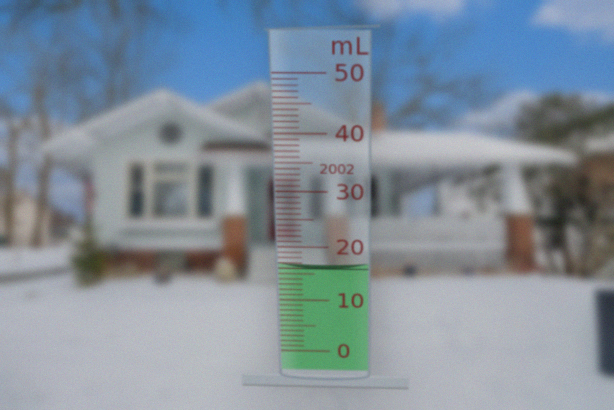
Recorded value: value=16 unit=mL
